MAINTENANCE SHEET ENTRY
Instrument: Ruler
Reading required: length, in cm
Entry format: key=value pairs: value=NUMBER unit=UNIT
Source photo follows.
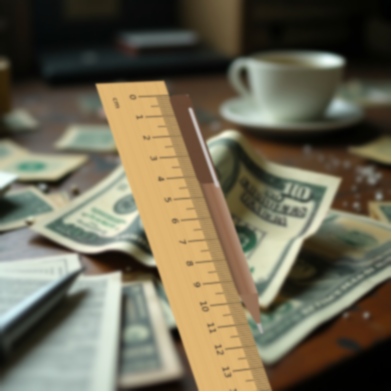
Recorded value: value=11.5 unit=cm
